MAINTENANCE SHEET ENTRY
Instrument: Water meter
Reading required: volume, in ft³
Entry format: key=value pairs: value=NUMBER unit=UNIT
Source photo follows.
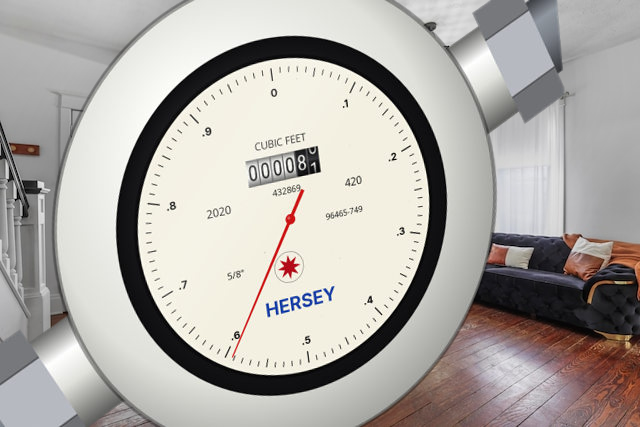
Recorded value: value=80.59 unit=ft³
